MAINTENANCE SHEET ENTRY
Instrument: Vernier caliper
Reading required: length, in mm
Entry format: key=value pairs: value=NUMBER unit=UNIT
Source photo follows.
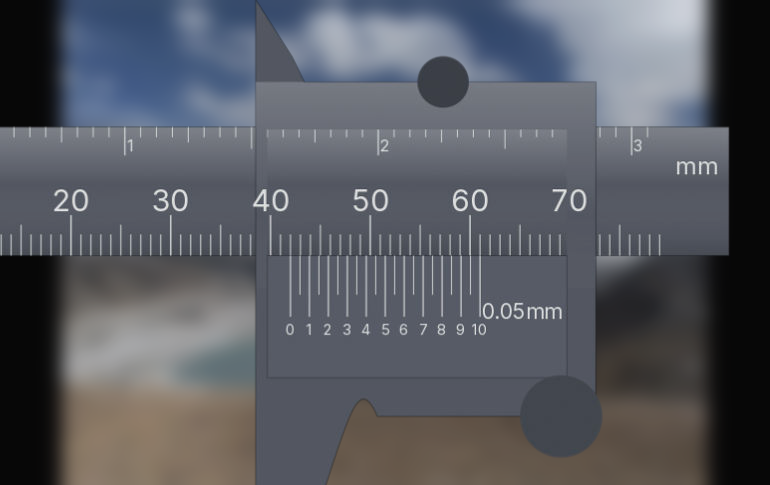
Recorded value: value=42.0 unit=mm
